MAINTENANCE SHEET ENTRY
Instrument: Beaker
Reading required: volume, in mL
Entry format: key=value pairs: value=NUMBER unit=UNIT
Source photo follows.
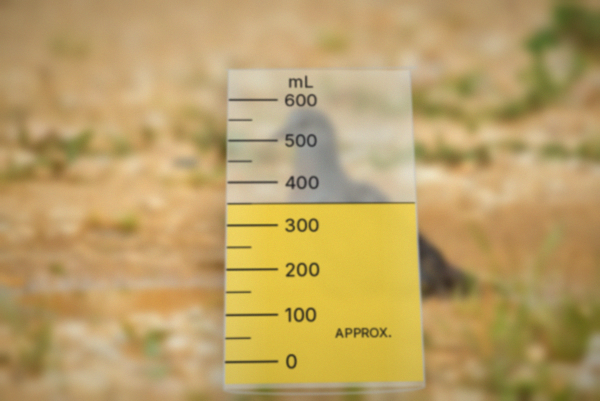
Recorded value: value=350 unit=mL
